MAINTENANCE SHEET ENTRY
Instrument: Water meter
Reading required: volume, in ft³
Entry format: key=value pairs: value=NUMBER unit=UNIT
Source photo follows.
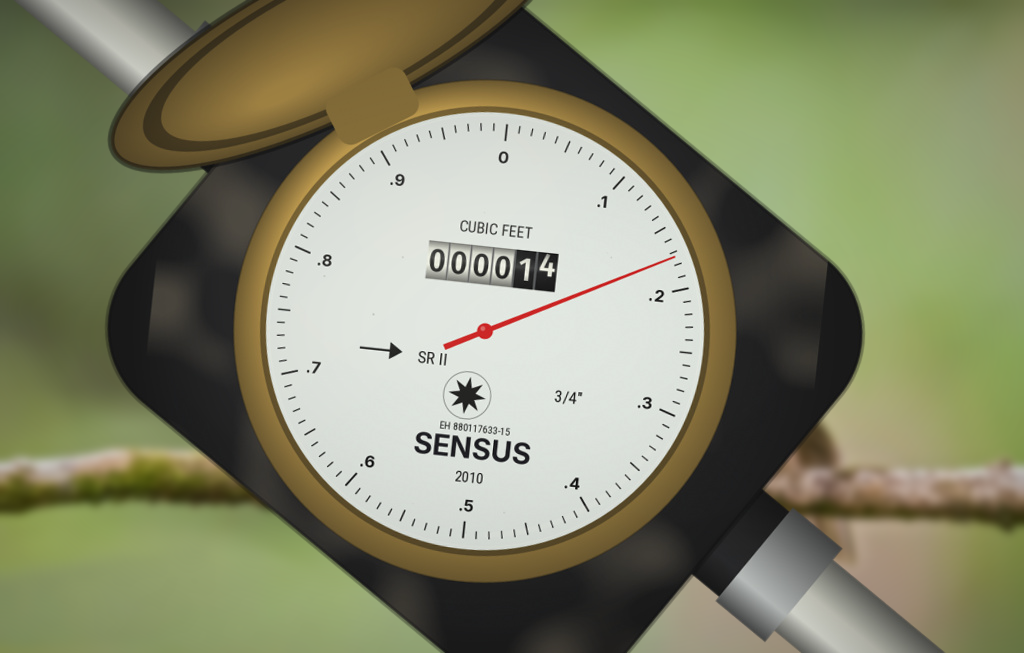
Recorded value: value=14.17 unit=ft³
